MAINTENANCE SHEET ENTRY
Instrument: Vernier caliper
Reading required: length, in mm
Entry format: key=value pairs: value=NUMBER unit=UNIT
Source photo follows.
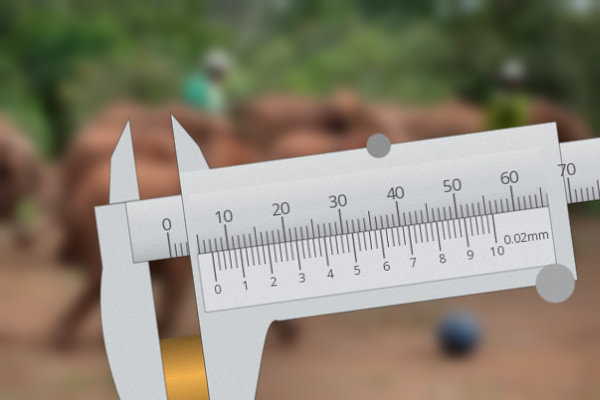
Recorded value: value=7.2 unit=mm
